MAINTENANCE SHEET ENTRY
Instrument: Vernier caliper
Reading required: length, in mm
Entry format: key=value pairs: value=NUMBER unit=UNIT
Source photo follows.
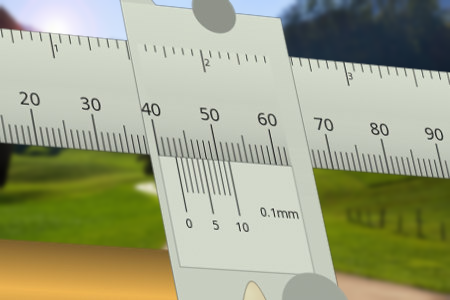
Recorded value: value=42.8 unit=mm
